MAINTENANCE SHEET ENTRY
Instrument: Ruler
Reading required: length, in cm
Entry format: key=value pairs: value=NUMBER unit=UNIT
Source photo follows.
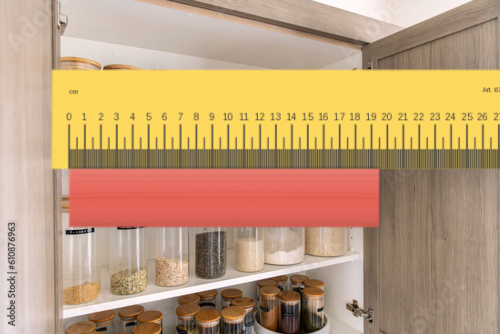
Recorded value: value=19.5 unit=cm
